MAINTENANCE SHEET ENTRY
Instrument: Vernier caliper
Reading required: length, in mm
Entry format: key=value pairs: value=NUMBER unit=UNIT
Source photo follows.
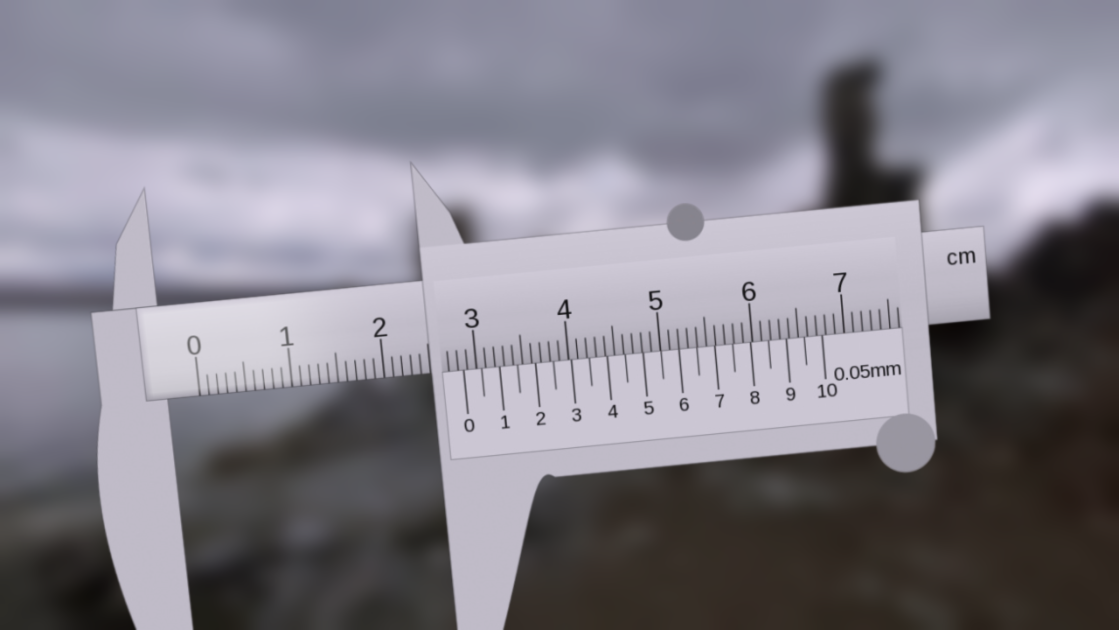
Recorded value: value=28.6 unit=mm
